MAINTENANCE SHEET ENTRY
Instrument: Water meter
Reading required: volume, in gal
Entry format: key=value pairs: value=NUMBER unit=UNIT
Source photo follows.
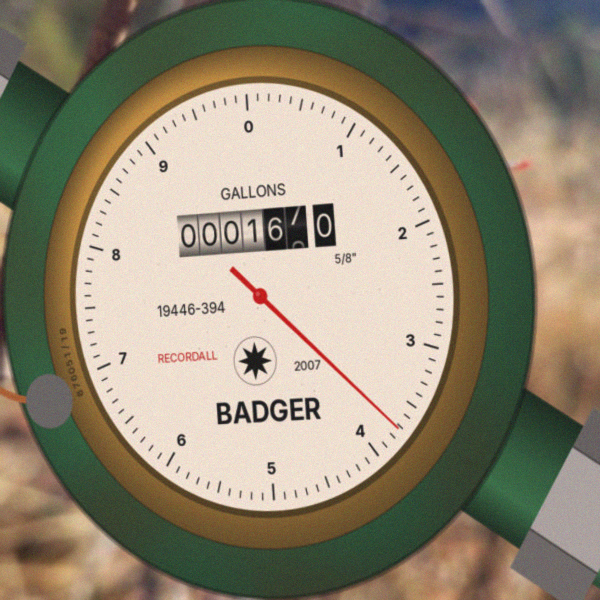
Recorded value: value=1673.7 unit=gal
